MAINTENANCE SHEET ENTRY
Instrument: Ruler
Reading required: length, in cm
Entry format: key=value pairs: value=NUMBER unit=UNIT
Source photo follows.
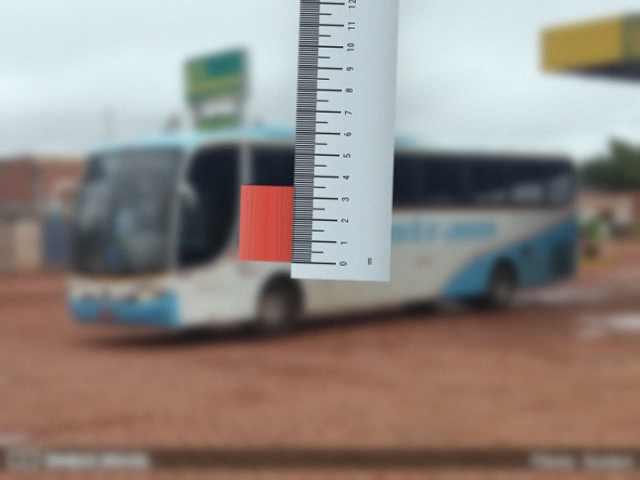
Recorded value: value=3.5 unit=cm
